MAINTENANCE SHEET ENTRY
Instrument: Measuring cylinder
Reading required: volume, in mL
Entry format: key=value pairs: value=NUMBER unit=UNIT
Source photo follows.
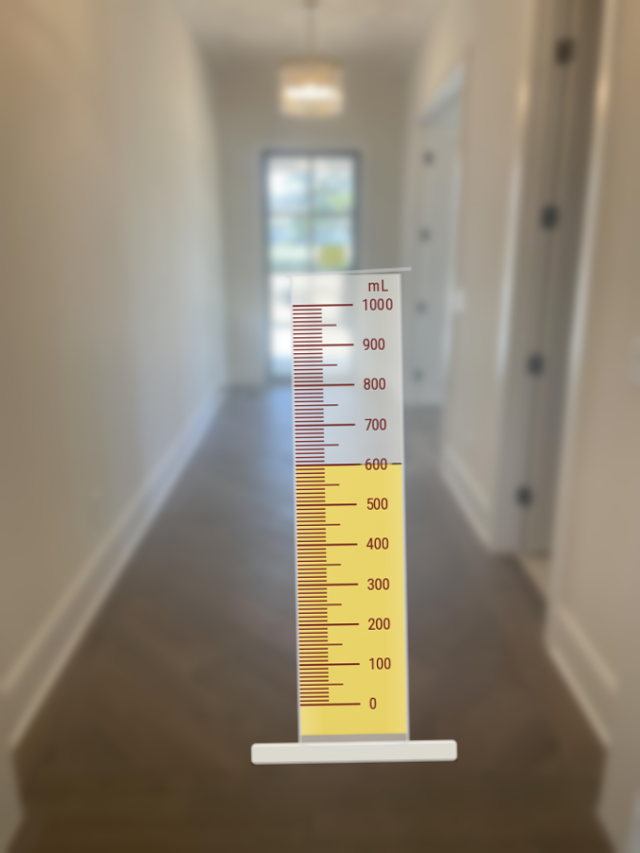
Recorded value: value=600 unit=mL
